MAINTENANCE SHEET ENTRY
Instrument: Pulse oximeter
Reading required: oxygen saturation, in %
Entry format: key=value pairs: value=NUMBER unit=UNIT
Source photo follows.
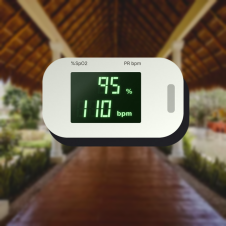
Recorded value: value=95 unit=%
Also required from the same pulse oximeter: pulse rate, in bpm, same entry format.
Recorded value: value=110 unit=bpm
